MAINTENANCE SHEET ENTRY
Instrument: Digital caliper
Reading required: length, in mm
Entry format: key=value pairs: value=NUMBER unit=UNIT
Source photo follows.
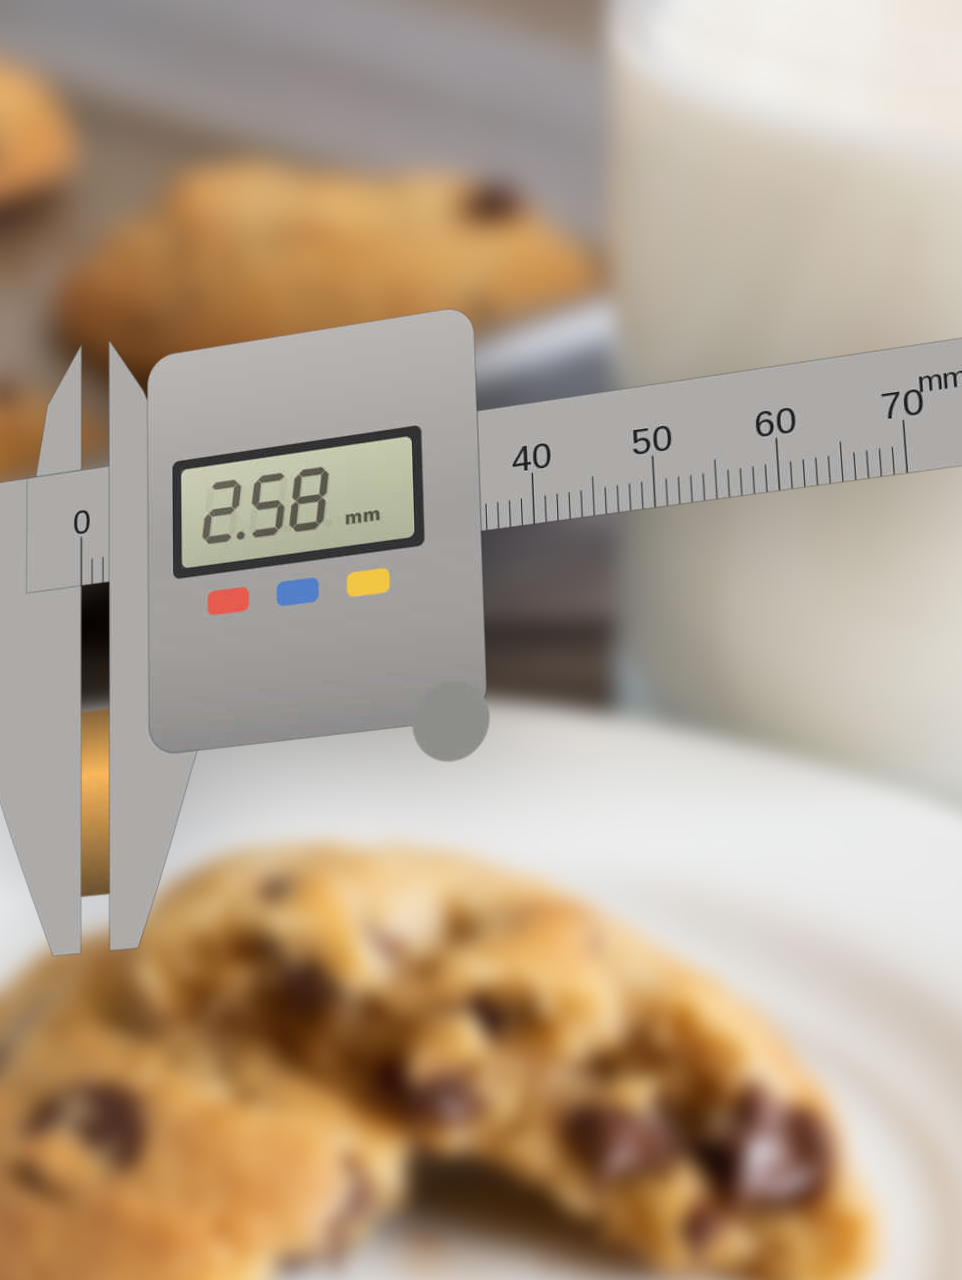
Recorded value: value=2.58 unit=mm
